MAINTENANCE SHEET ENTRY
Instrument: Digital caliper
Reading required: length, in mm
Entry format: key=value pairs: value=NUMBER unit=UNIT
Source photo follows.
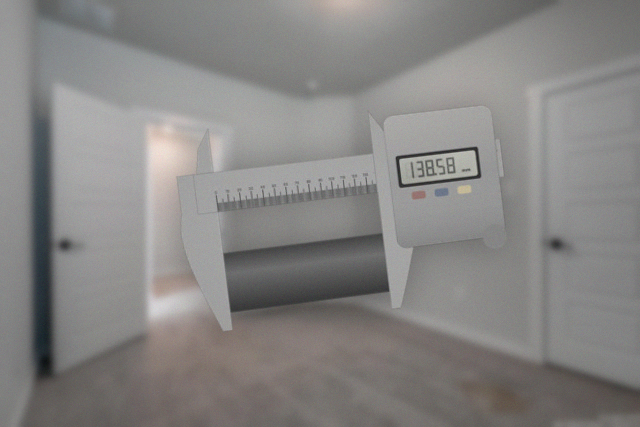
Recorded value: value=138.58 unit=mm
